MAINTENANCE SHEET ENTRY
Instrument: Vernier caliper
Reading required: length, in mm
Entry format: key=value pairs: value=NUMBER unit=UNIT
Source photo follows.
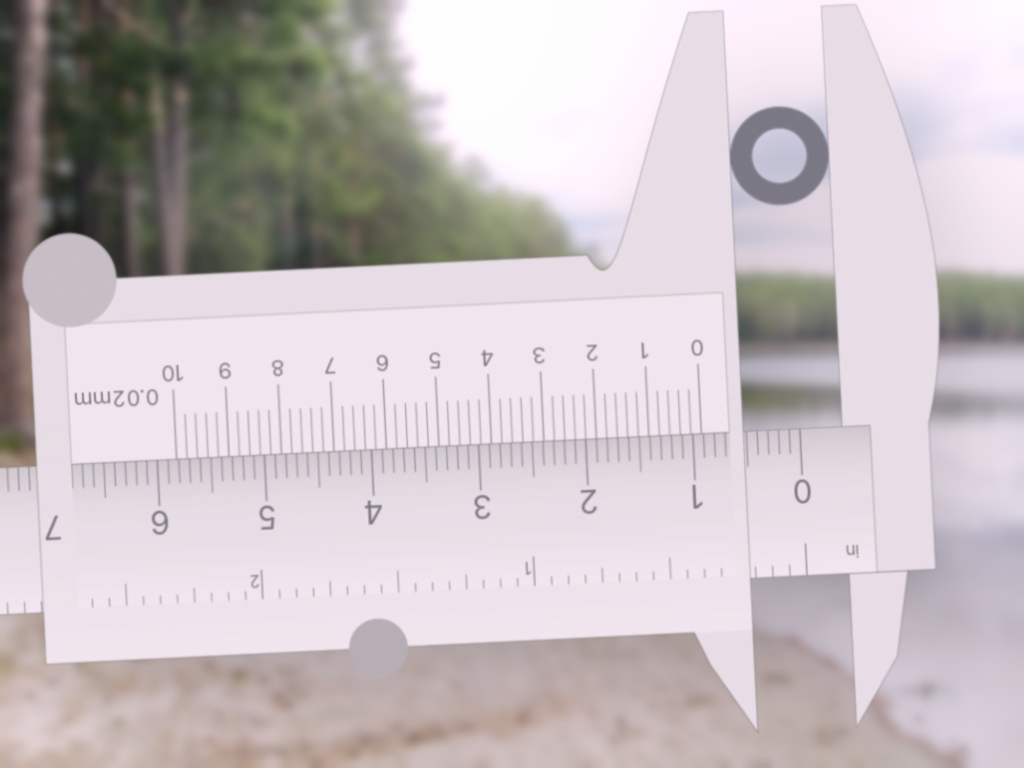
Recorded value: value=9.2 unit=mm
